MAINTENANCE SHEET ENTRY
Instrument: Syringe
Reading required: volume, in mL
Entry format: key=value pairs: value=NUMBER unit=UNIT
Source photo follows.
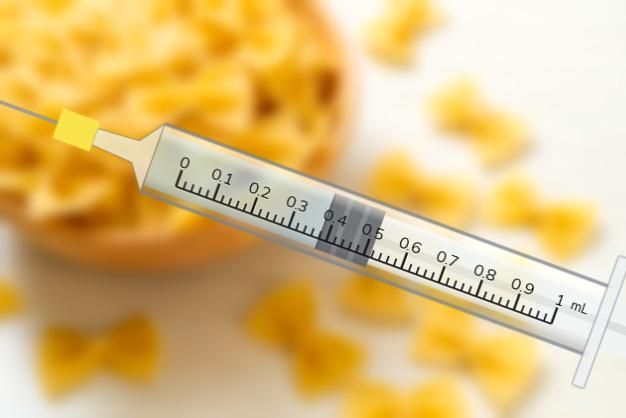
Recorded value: value=0.38 unit=mL
